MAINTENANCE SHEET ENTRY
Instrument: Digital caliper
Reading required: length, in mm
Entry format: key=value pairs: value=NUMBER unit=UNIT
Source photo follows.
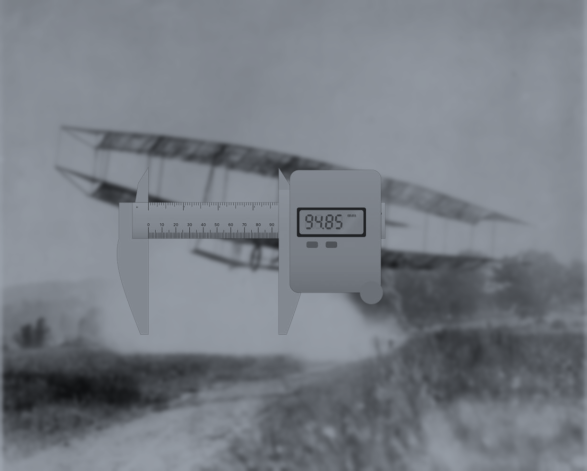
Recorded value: value=94.85 unit=mm
